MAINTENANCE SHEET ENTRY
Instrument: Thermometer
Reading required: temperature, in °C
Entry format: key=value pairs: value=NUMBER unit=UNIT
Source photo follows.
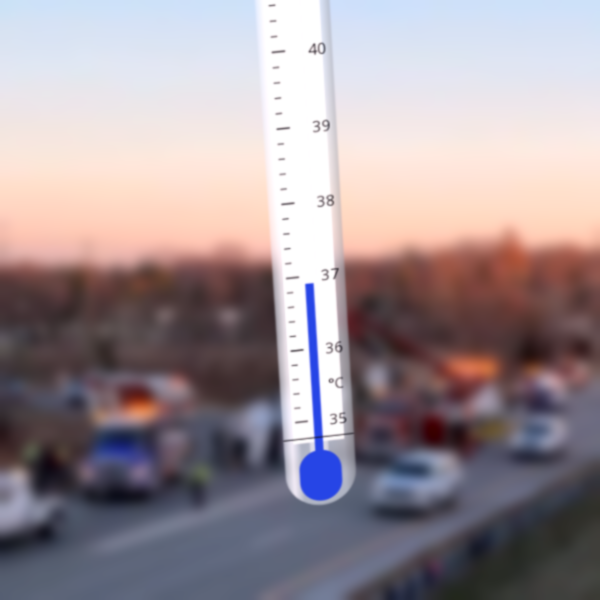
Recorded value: value=36.9 unit=°C
